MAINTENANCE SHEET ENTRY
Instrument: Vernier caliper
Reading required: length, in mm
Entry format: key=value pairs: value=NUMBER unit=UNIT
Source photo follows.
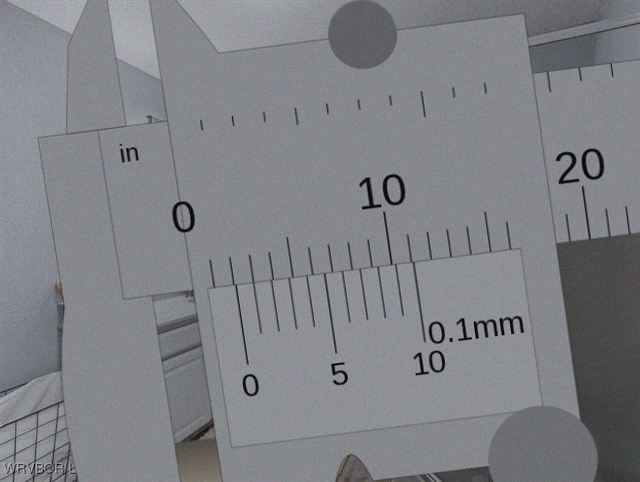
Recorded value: value=2.1 unit=mm
